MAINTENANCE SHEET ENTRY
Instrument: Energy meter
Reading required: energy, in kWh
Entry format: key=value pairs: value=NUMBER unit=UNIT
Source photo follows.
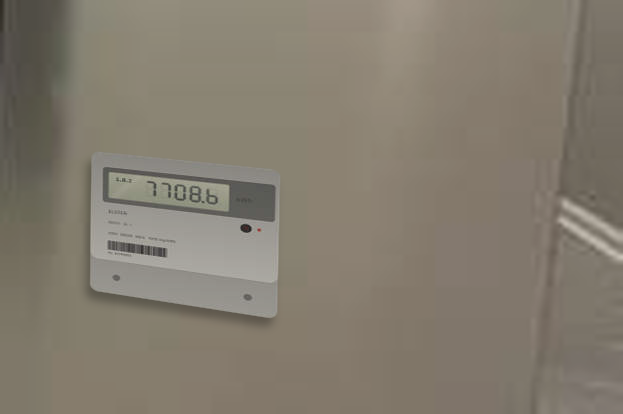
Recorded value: value=7708.6 unit=kWh
